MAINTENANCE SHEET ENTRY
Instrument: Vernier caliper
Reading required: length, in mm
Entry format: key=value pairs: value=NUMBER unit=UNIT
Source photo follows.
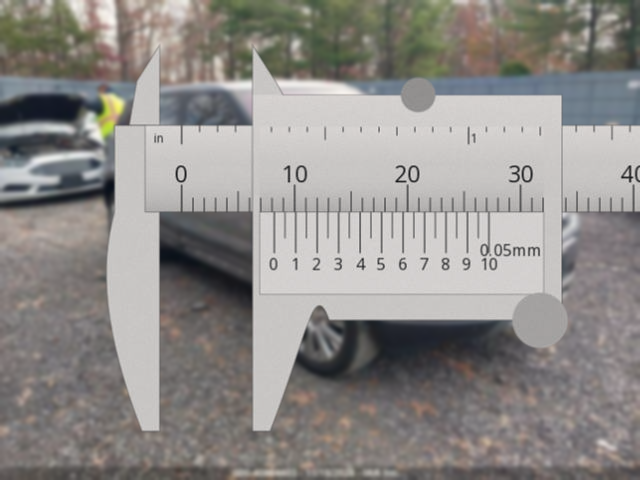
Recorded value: value=8.2 unit=mm
